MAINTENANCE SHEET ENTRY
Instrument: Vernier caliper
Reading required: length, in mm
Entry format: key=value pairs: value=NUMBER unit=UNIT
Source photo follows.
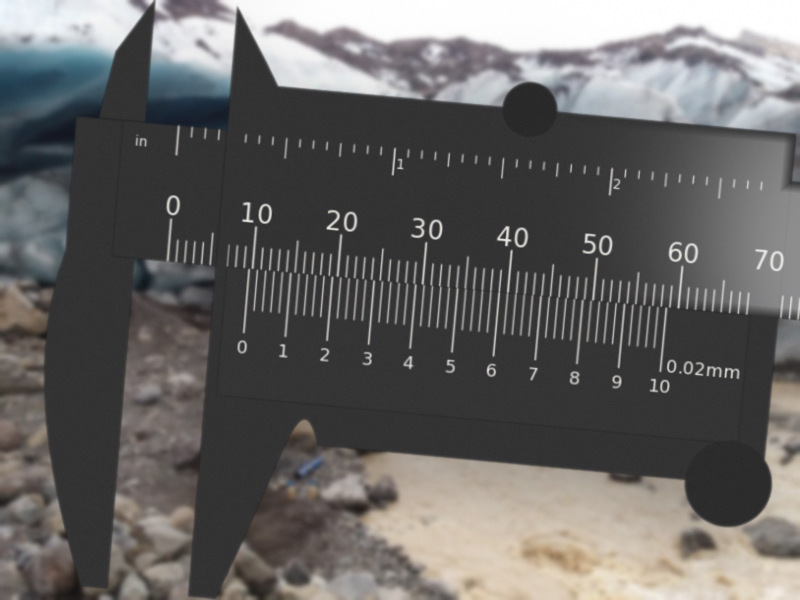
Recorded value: value=9.6 unit=mm
